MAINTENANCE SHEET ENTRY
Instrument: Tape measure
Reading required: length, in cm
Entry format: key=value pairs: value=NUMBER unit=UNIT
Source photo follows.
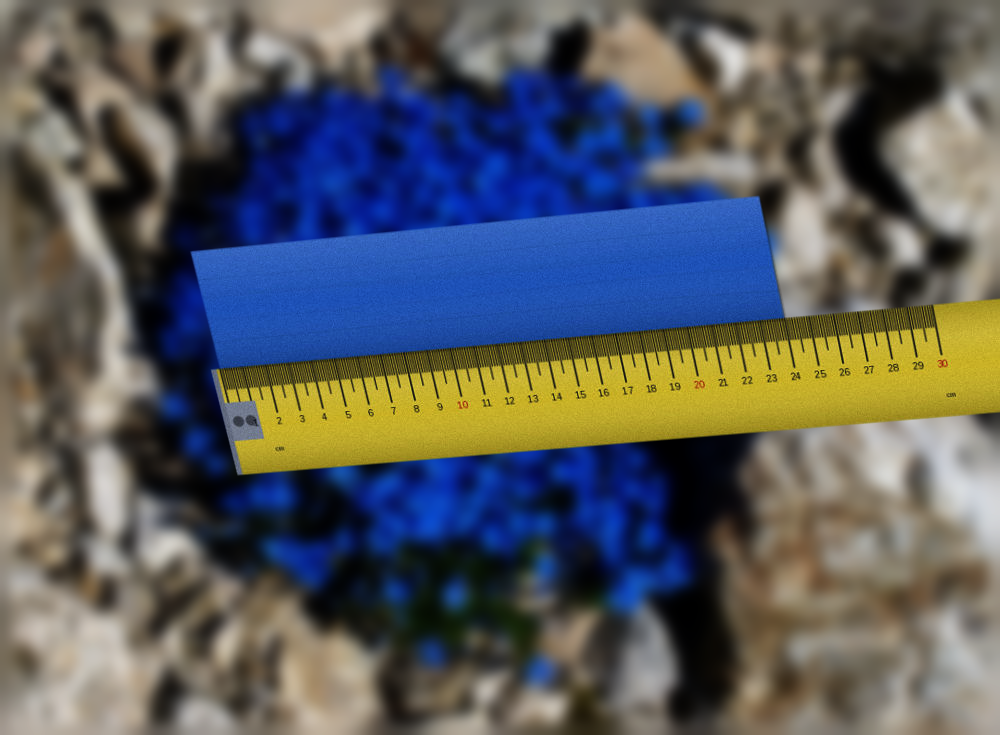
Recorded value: value=24 unit=cm
